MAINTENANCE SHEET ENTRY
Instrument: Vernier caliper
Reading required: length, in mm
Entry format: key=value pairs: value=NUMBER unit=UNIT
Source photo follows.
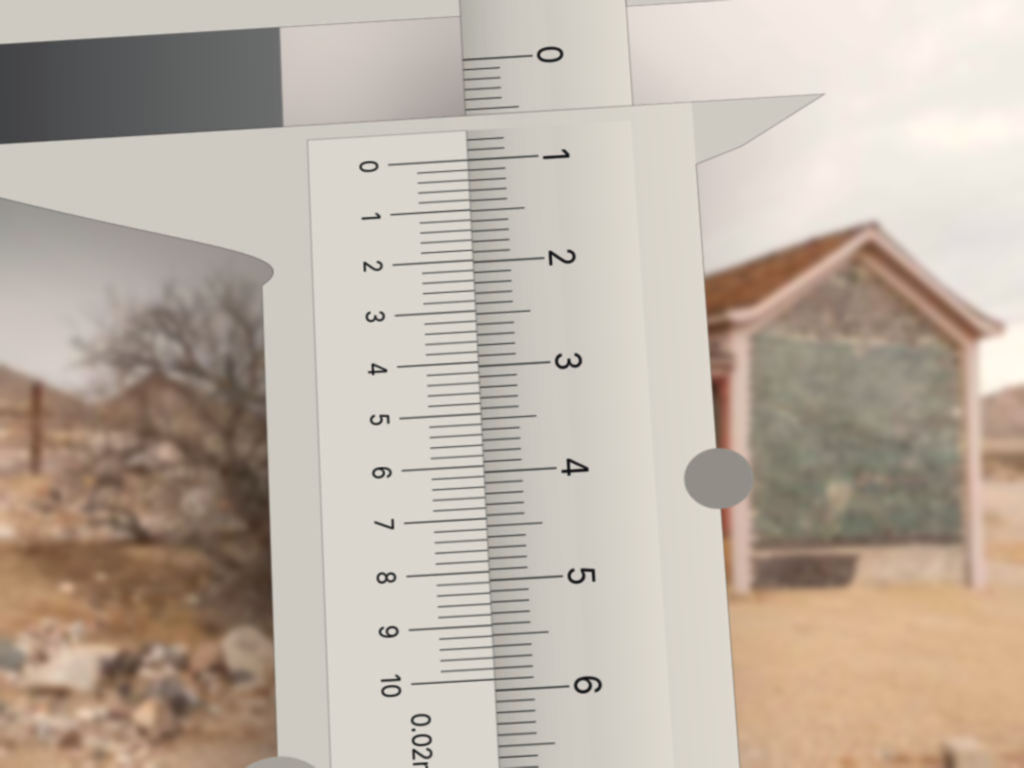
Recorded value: value=10.0 unit=mm
